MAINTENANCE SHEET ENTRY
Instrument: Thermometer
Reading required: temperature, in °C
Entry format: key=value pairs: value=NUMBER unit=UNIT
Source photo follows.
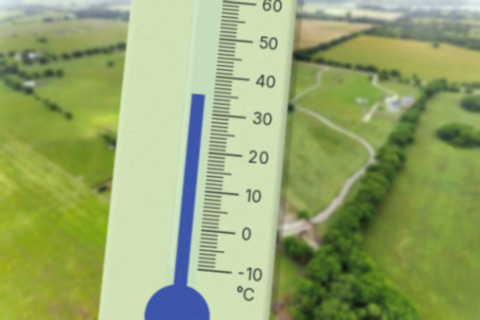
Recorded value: value=35 unit=°C
